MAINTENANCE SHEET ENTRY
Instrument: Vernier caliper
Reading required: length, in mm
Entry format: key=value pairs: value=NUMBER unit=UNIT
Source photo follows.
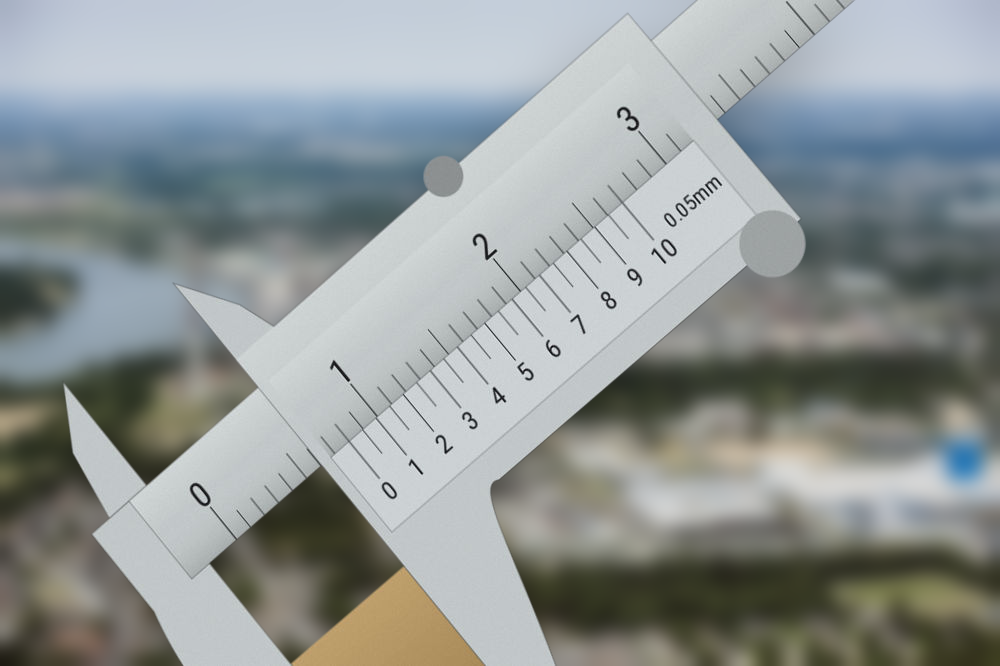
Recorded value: value=8.0 unit=mm
